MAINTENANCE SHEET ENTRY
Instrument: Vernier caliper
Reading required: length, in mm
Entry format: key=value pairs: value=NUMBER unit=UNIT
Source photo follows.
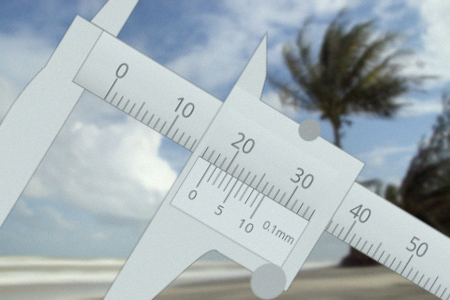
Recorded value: value=17.6 unit=mm
